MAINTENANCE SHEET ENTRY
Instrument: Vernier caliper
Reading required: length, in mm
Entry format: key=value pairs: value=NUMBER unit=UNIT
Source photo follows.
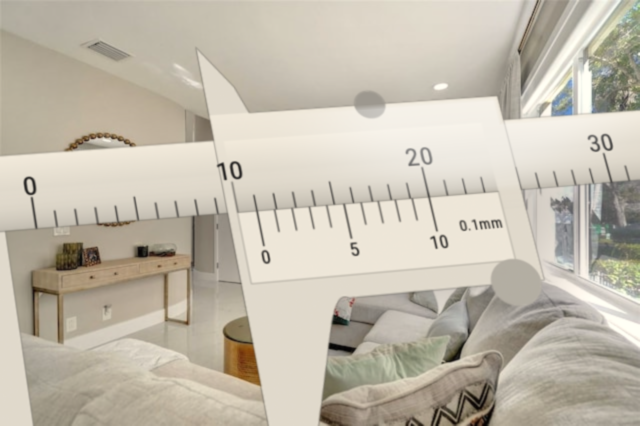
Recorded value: value=11.0 unit=mm
